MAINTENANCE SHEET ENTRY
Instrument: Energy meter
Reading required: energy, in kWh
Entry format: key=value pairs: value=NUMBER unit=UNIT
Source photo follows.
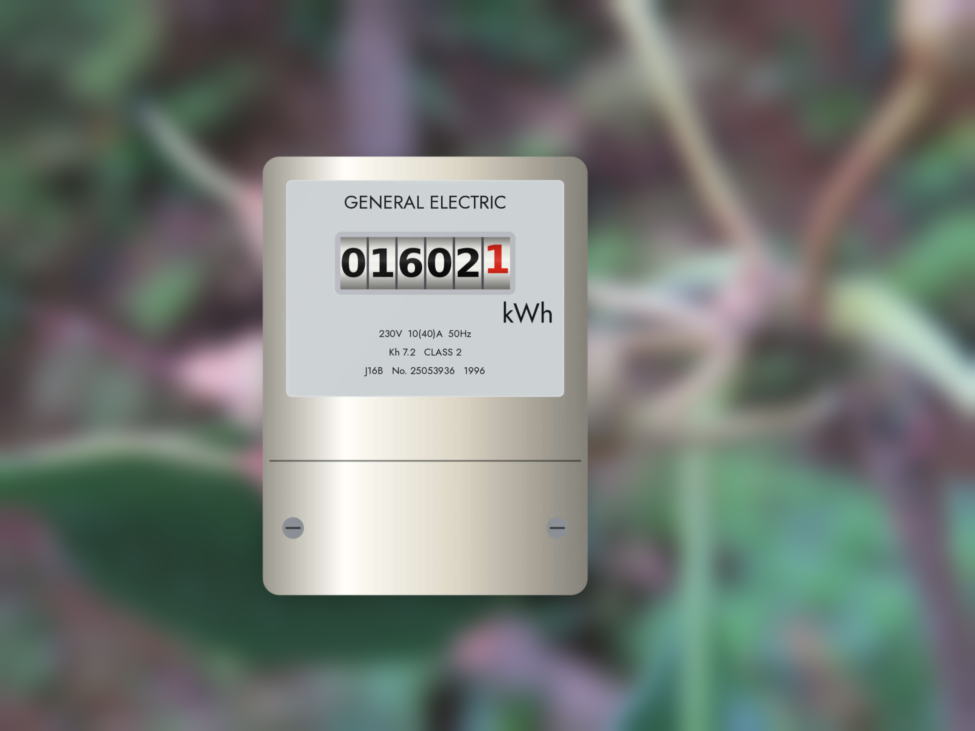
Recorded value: value=1602.1 unit=kWh
